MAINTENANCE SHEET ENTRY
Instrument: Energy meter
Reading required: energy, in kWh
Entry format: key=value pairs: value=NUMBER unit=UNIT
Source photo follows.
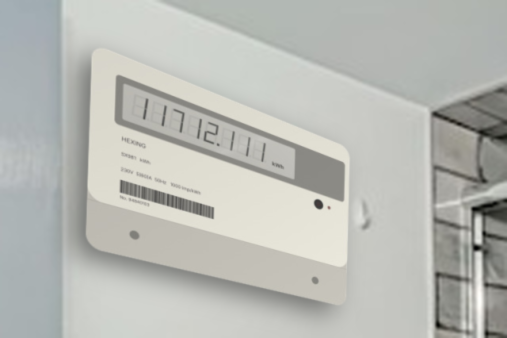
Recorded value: value=11712.111 unit=kWh
